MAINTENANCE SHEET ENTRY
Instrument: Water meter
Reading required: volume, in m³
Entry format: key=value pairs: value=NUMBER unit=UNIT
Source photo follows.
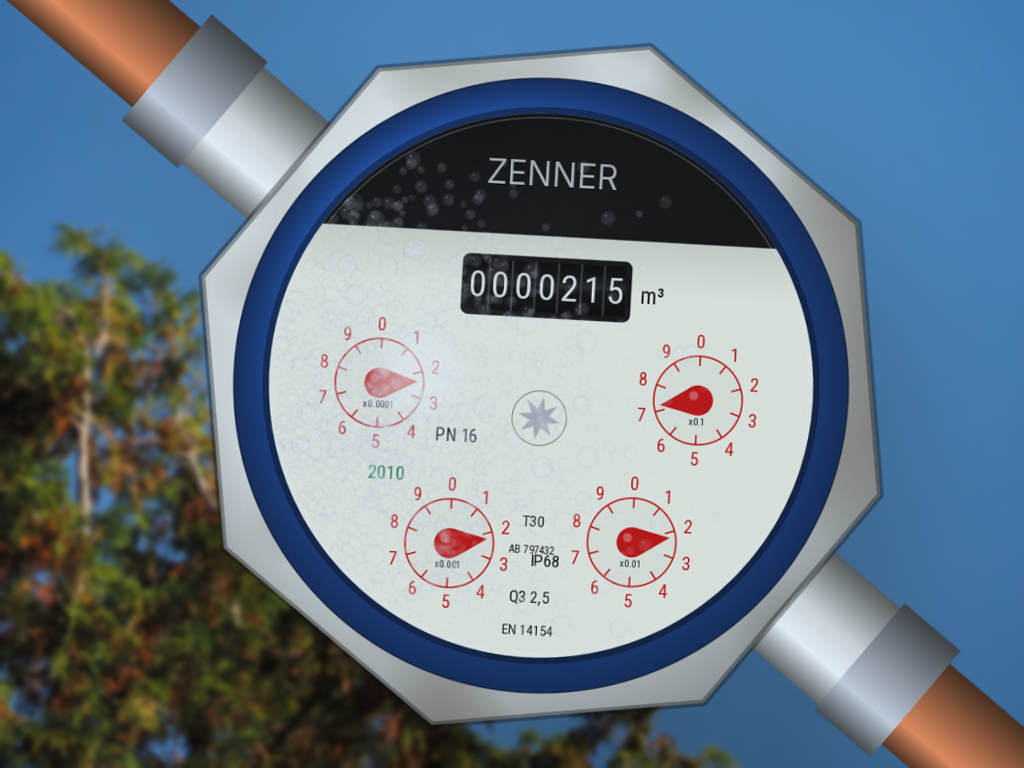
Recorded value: value=215.7222 unit=m³
